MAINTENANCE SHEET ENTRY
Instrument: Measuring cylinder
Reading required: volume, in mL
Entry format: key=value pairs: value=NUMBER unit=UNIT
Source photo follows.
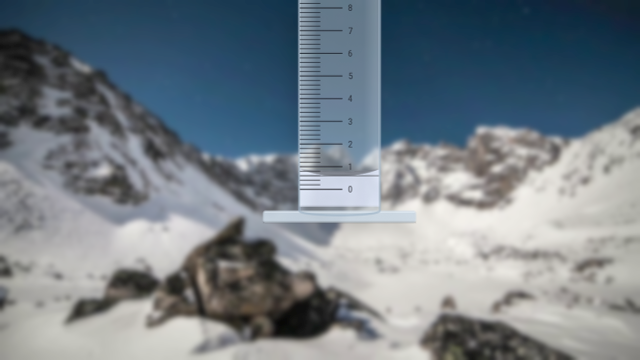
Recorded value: value=0.6 unit=mL
